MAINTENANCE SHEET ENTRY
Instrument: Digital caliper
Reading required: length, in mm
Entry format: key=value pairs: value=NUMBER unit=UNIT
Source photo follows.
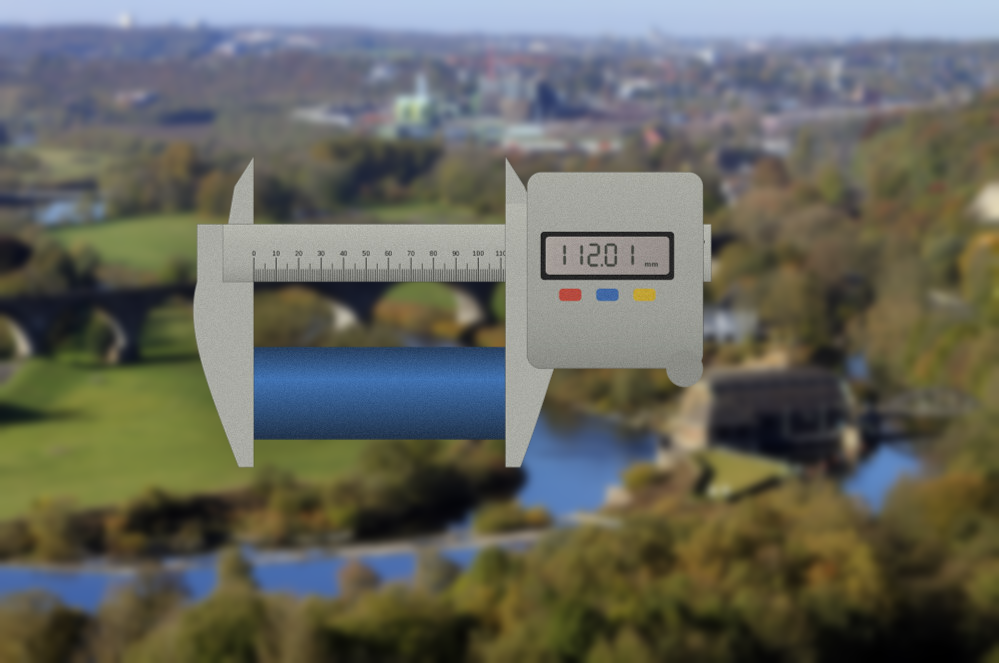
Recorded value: value=112.01 unit=mm
